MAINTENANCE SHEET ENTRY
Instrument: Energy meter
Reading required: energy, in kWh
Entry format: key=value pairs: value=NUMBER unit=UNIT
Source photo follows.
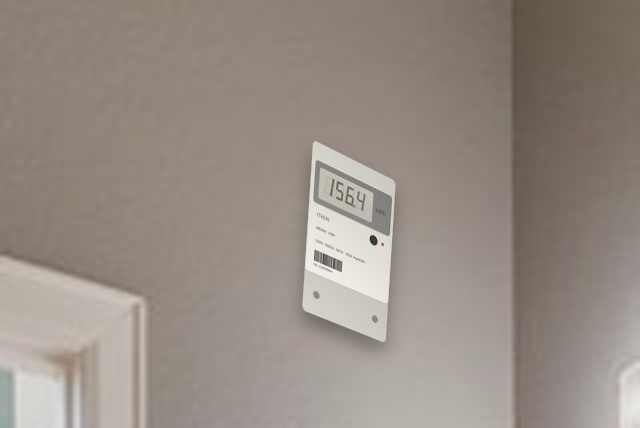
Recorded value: value=156.4 unit=kWh
